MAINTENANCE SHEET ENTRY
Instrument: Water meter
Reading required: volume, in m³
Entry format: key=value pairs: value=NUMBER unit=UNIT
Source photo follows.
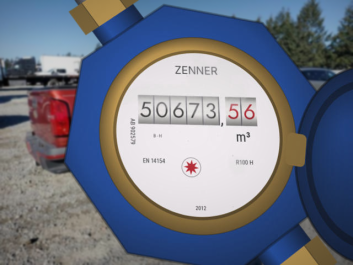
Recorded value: value=50673.56 unit=m³
